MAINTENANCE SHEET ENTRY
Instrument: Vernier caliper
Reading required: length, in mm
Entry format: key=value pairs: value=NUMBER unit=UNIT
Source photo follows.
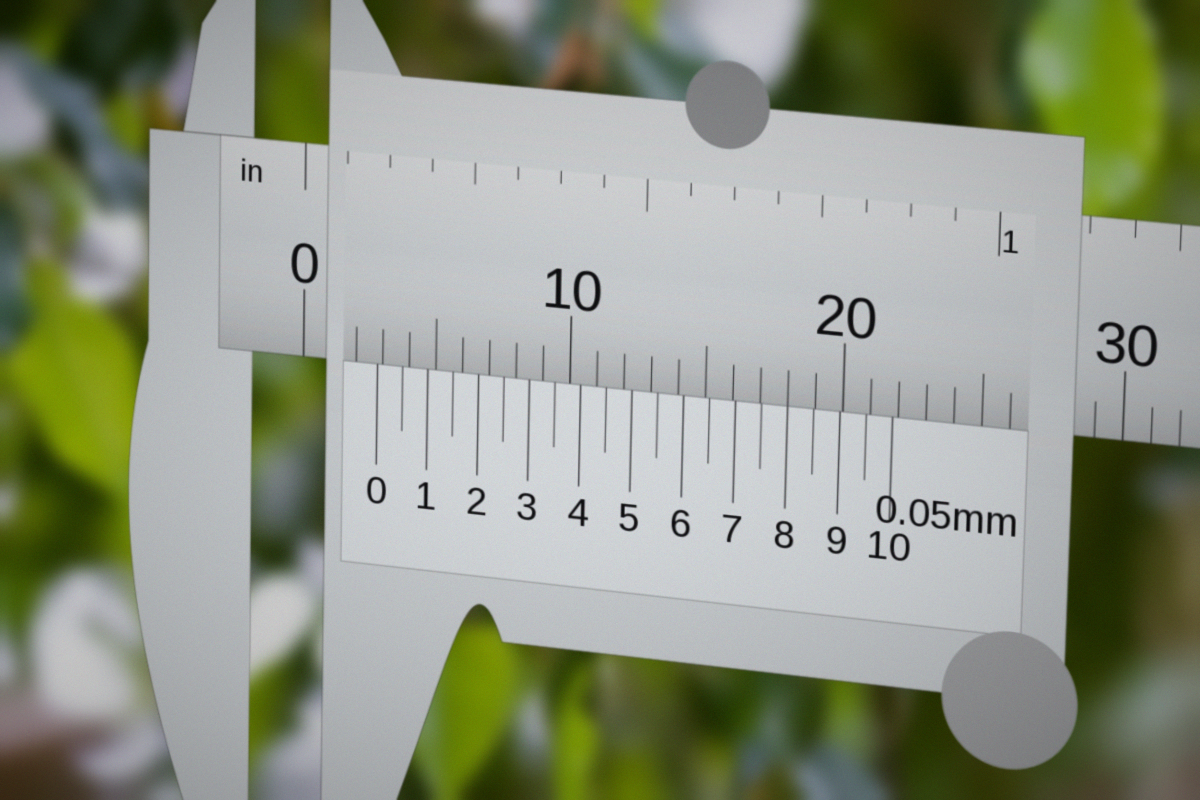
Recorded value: value=2.8 unit=mm
